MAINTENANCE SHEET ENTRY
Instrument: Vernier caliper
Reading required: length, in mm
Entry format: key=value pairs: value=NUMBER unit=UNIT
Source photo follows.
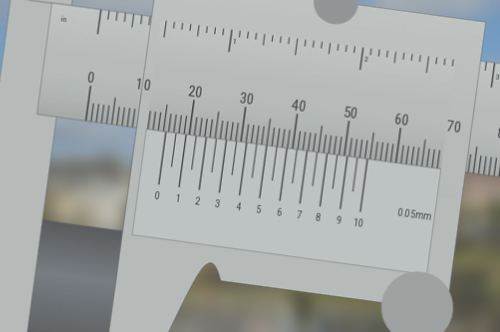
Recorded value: value=15.5 unit=mm
